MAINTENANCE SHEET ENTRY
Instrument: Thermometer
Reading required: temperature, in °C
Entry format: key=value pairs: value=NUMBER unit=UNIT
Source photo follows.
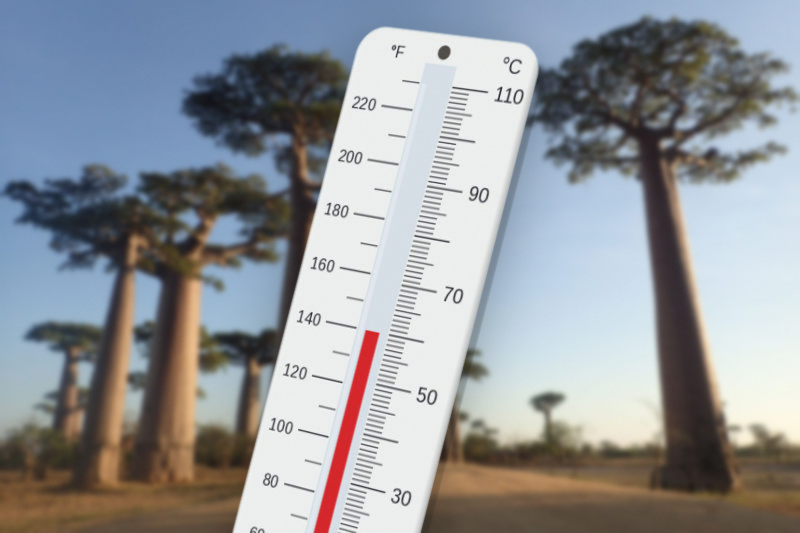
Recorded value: value=60 unit=°C
